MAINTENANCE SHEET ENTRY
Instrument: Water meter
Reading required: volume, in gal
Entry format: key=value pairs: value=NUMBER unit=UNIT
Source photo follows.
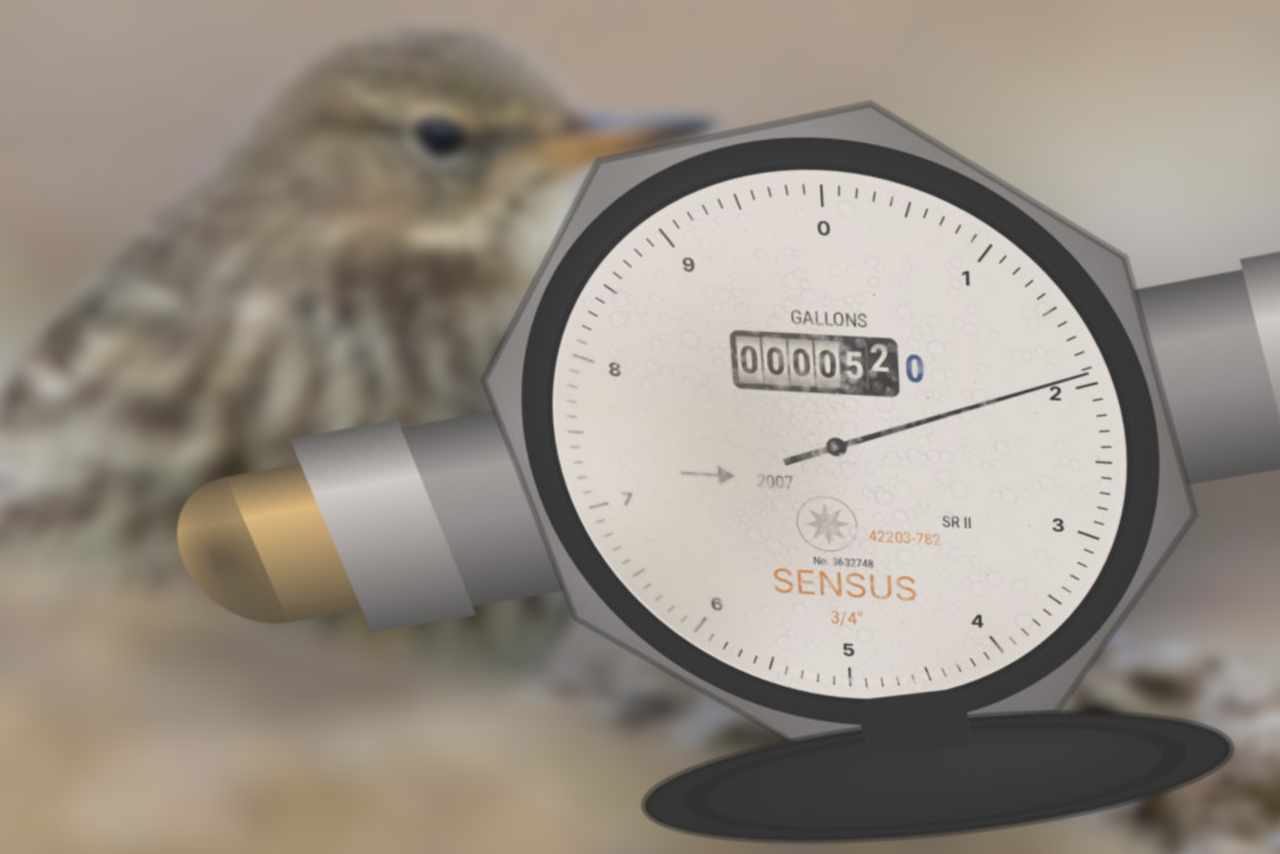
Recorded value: value=521.9 unit=gal
